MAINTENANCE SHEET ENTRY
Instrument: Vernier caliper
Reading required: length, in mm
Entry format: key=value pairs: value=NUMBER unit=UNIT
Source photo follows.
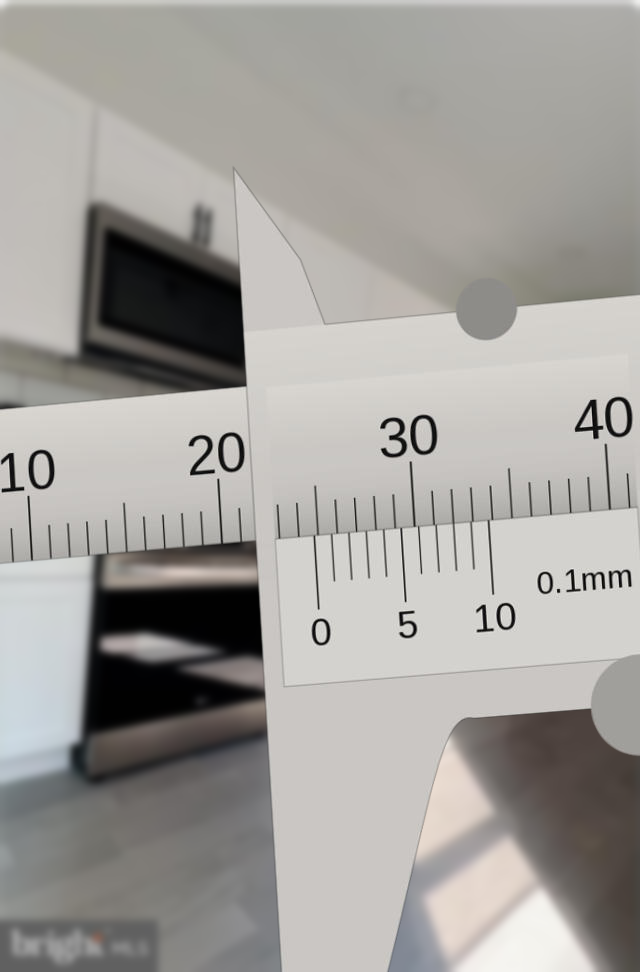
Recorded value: value=24.8 unit=mm
